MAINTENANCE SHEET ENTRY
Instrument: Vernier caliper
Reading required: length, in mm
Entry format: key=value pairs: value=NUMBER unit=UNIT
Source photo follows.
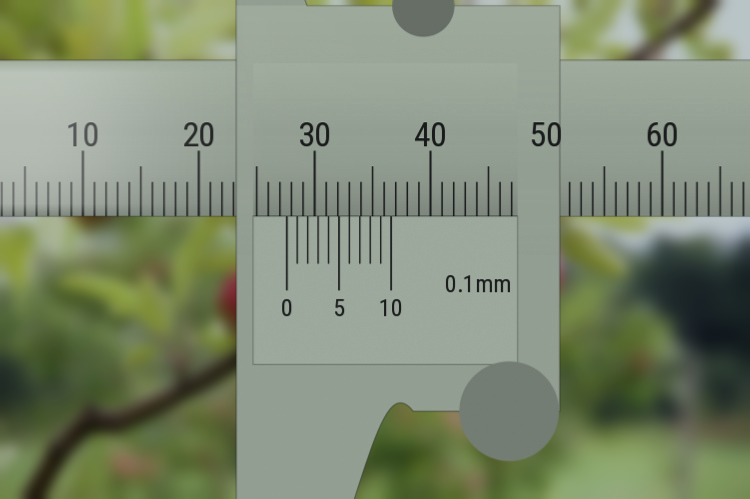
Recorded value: value=27.6 unit=mm
